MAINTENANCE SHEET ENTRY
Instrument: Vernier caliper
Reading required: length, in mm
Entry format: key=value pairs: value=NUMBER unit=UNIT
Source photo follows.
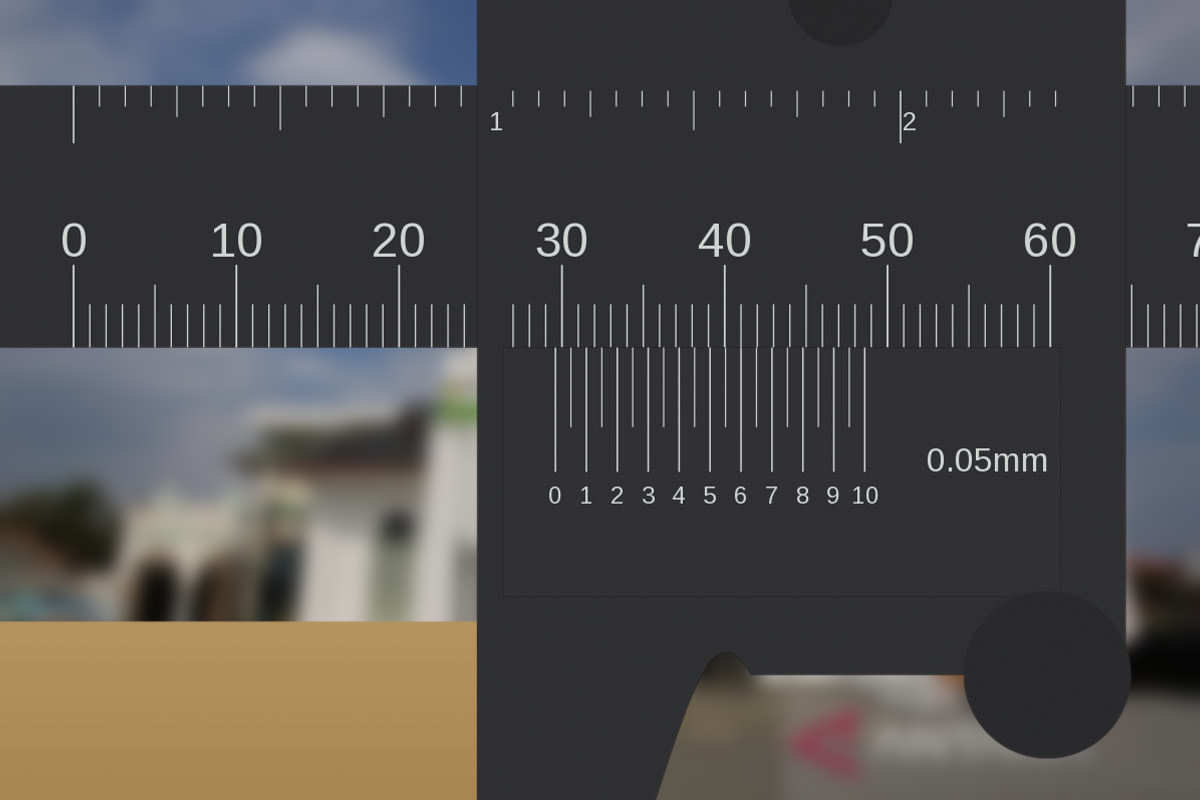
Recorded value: value=29.6 unit=mm
